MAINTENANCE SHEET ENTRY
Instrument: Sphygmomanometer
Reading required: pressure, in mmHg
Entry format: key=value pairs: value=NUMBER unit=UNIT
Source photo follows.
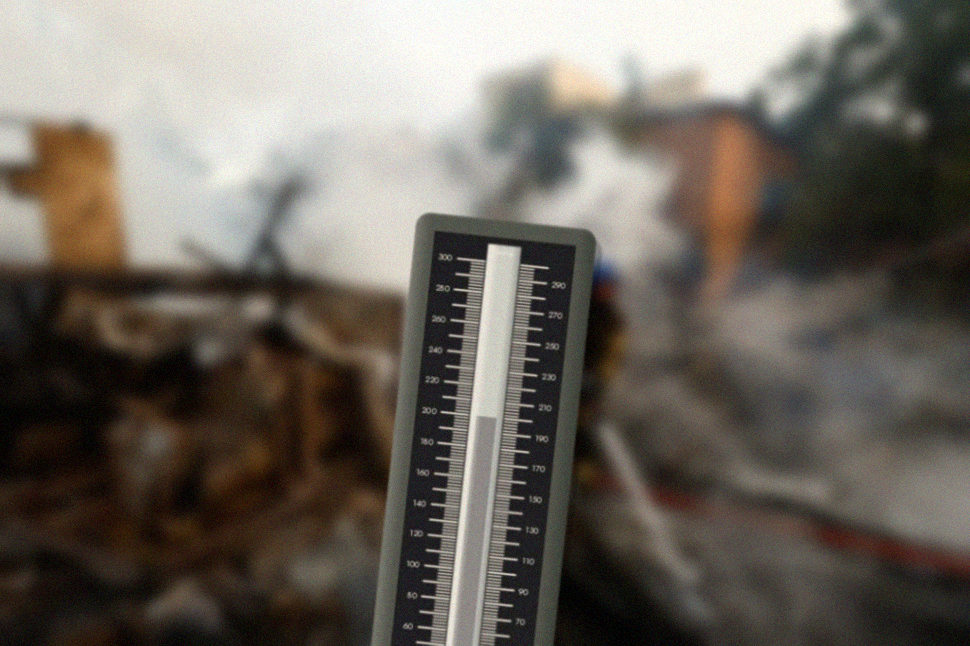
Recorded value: value=200 unit=mmHg
